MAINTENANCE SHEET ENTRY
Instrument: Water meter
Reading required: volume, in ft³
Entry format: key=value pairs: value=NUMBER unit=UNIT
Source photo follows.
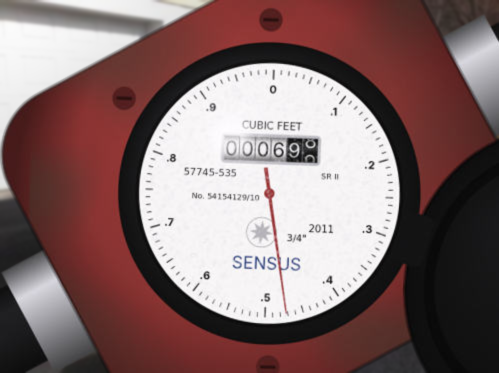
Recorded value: value=698.47 unit=ft³
